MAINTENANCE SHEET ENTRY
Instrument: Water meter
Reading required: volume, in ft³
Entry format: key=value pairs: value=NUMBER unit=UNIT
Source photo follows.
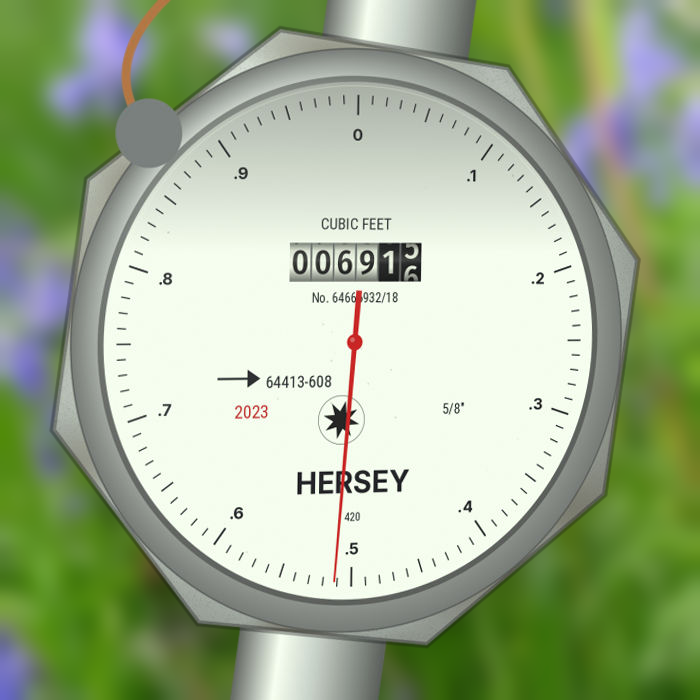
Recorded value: value=6915.51 unit=ft³
